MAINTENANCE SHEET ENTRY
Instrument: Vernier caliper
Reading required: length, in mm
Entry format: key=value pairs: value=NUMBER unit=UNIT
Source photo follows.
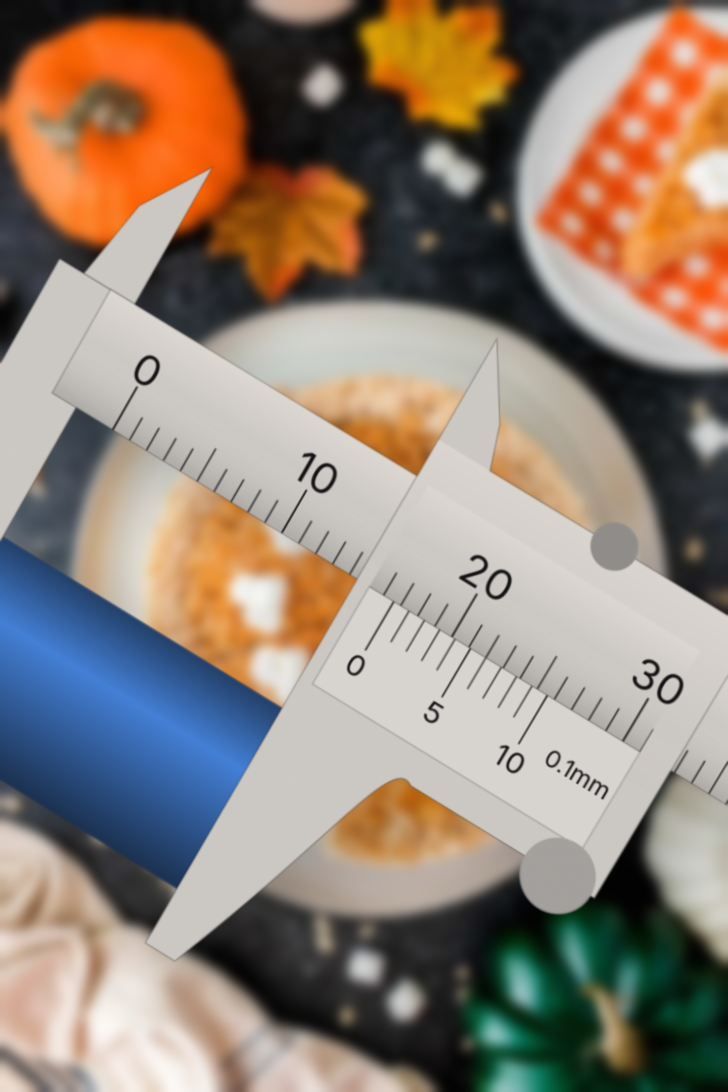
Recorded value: value=16.6 unit=mm
